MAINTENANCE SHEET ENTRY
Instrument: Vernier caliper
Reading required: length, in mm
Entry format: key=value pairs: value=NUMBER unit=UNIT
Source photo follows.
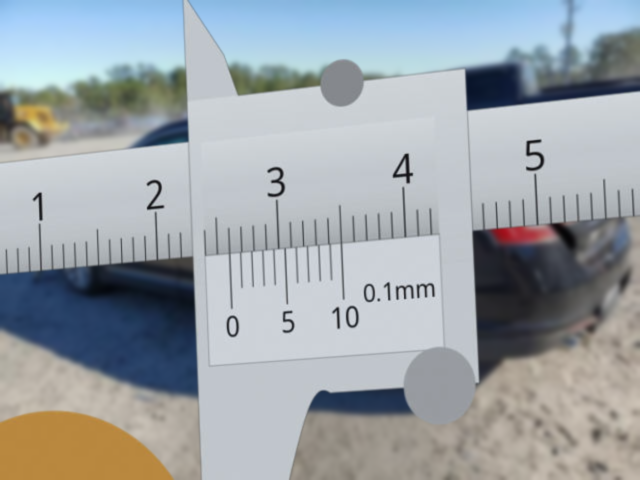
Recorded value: value=26.0 unit=mm
